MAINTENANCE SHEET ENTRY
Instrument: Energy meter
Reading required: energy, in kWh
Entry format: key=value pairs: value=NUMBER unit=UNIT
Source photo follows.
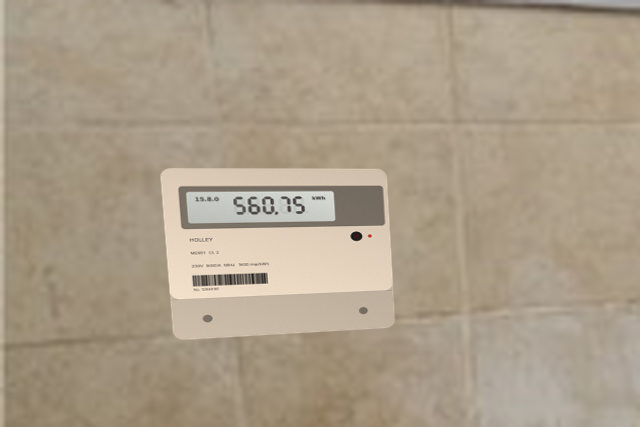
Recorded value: value=560.75 unit=kWh
